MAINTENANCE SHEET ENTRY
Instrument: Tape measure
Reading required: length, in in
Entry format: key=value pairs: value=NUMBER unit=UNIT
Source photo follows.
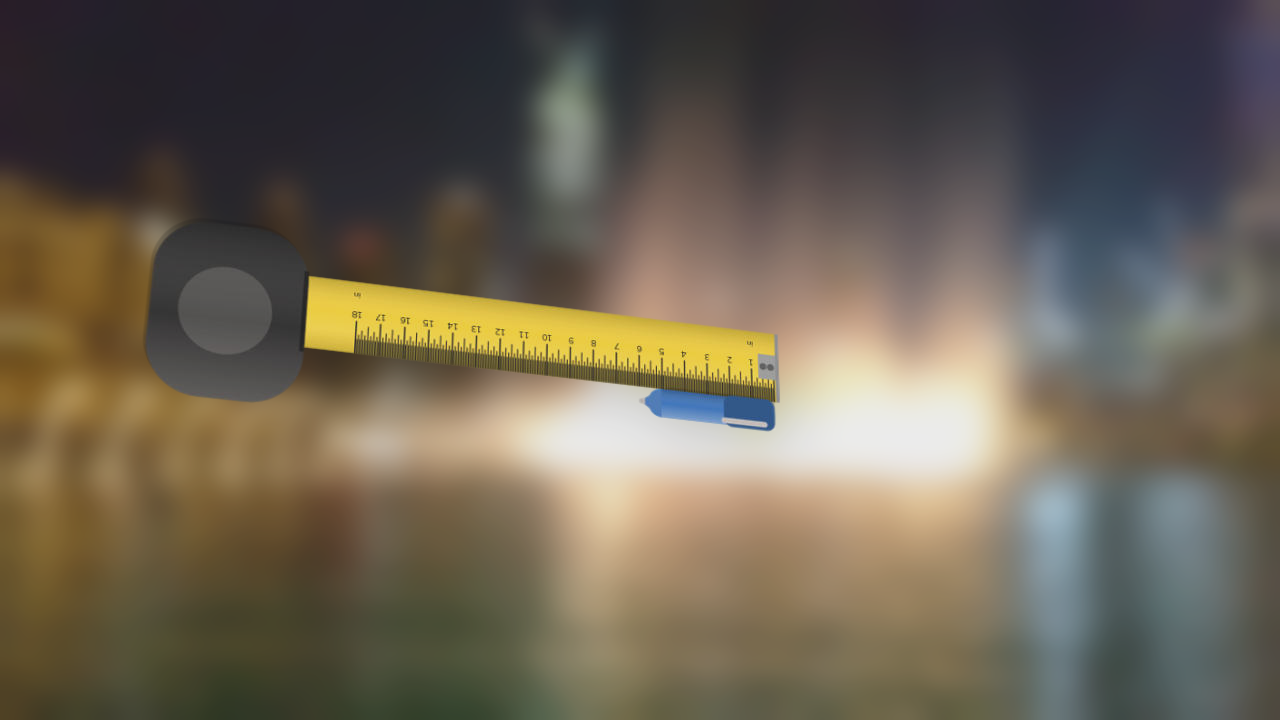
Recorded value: value=6 unit=in
